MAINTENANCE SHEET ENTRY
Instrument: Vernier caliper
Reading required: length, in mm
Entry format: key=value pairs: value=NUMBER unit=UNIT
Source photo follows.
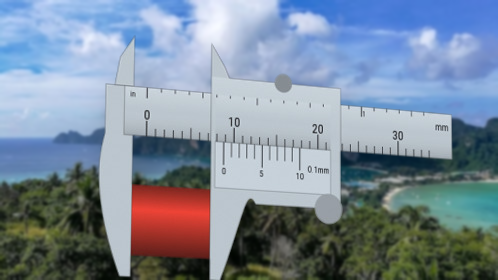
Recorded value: value=8.8 unit=mm
